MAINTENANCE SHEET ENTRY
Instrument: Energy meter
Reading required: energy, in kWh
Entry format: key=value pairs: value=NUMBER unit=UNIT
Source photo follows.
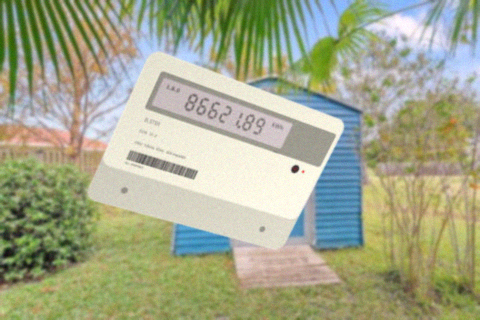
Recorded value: value=86621.89 unit=kWh
